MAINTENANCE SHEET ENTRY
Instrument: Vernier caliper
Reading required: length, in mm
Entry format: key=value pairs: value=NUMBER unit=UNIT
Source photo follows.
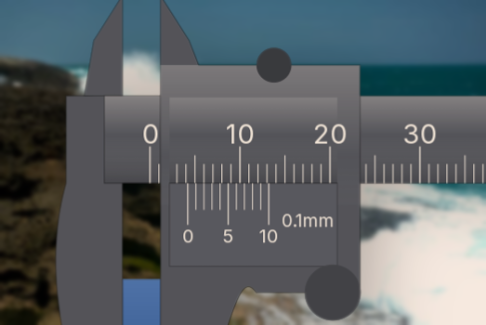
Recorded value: value=4.2 unit=mm
